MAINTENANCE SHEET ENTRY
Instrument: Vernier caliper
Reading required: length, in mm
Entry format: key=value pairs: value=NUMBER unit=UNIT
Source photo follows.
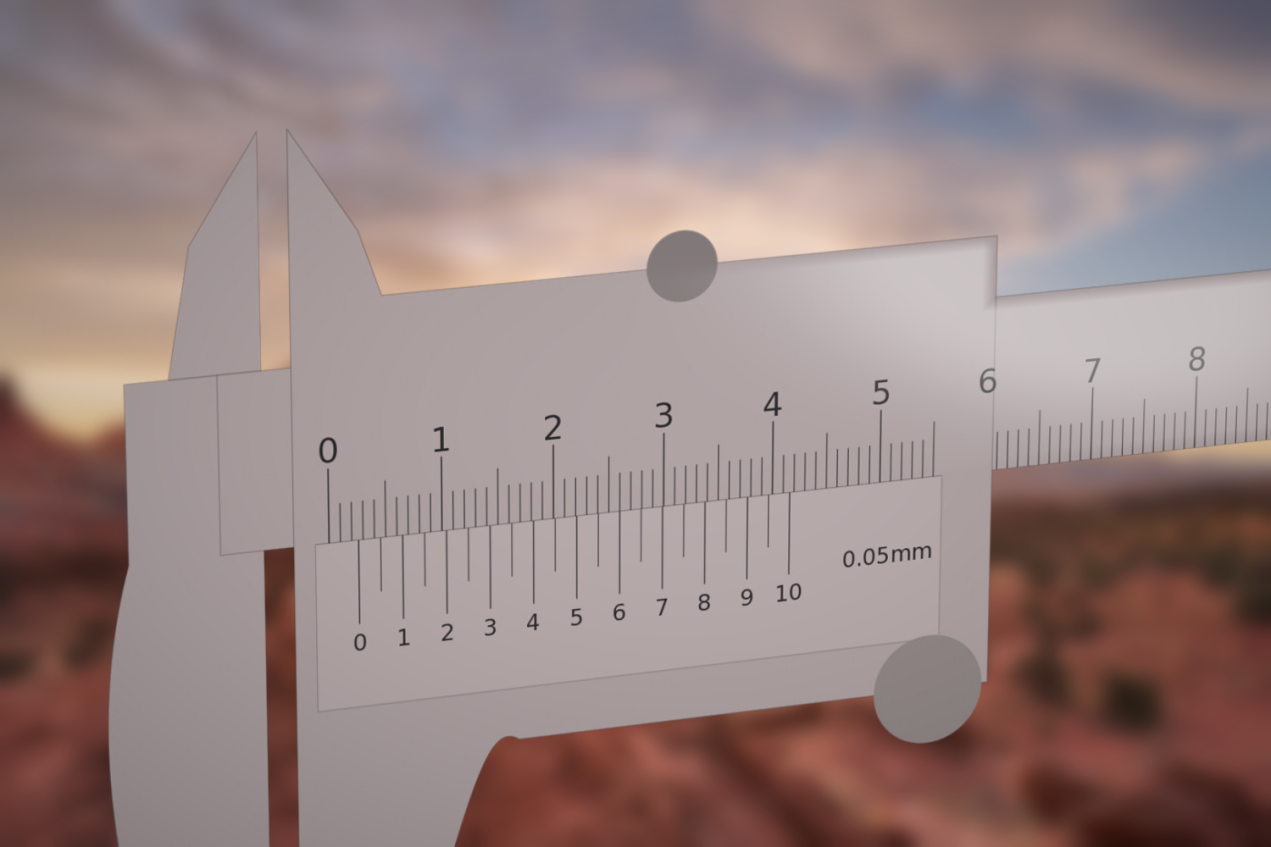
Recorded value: value=2.6 unit=mm
